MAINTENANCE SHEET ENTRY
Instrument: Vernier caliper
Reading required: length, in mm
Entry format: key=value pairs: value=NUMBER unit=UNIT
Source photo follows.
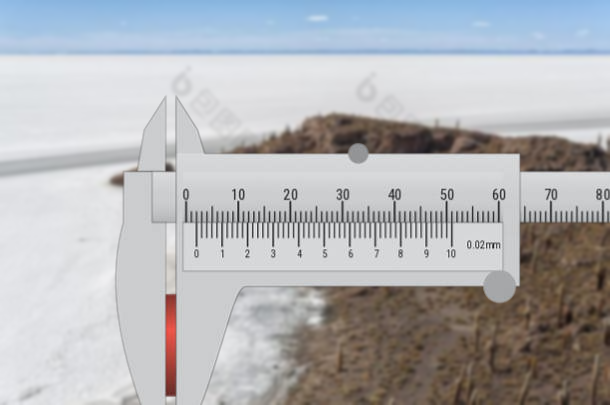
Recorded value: value=2.0 unit=mm
